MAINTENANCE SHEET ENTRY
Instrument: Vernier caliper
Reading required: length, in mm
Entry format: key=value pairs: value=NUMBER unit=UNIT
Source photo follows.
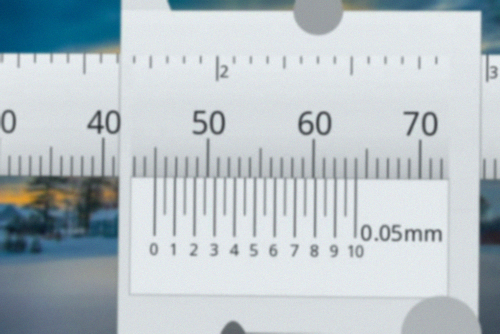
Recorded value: value=45.0 unit=mm
